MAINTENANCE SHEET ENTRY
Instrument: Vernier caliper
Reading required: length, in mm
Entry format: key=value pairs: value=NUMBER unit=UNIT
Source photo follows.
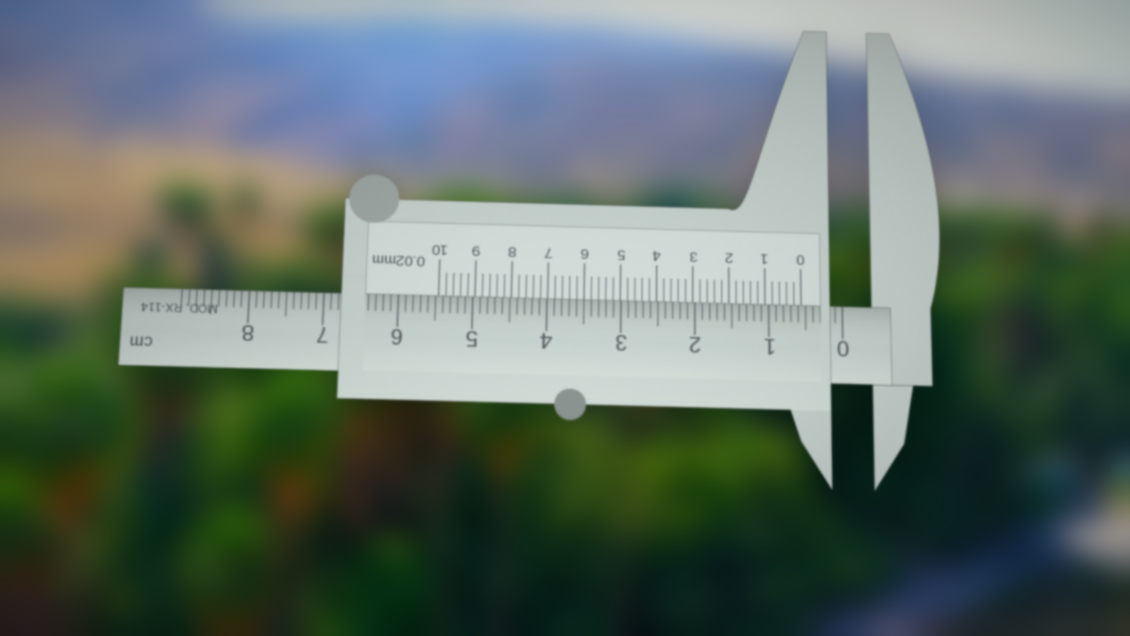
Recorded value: value=5.6 unit=mm
